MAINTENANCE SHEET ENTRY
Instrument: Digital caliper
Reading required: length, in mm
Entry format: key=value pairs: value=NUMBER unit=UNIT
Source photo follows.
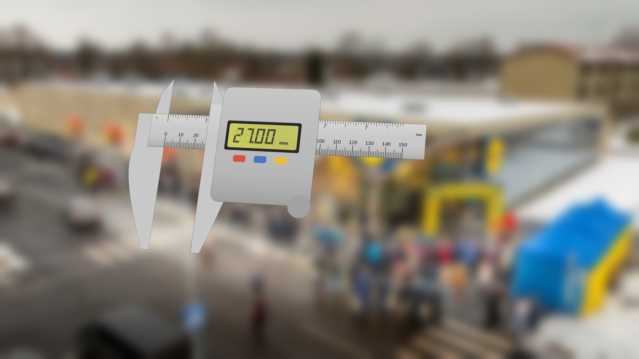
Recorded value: value=27.00 unit=mm
